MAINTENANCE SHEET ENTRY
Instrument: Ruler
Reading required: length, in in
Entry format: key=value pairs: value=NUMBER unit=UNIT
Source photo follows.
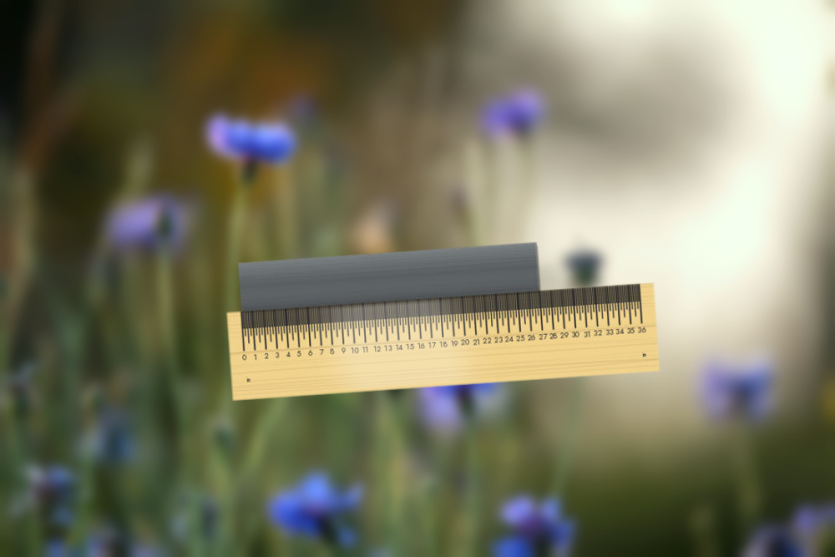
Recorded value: value=27 unit=in
